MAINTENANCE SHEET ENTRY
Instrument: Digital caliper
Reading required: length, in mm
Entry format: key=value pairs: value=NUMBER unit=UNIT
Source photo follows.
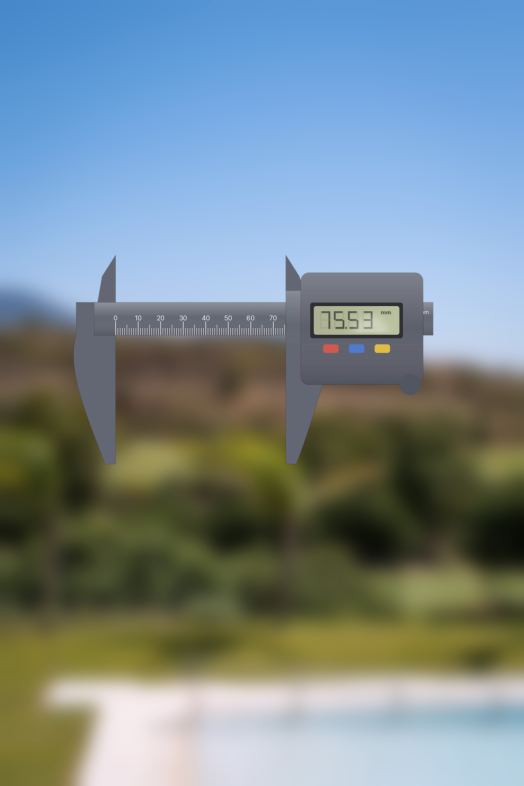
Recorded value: value=75.53 unit=mm
